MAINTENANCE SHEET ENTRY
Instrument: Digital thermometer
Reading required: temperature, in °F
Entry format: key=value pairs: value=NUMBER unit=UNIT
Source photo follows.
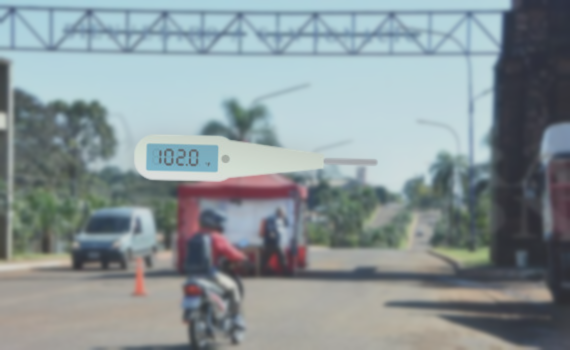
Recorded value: value=102.0 unit=°F
